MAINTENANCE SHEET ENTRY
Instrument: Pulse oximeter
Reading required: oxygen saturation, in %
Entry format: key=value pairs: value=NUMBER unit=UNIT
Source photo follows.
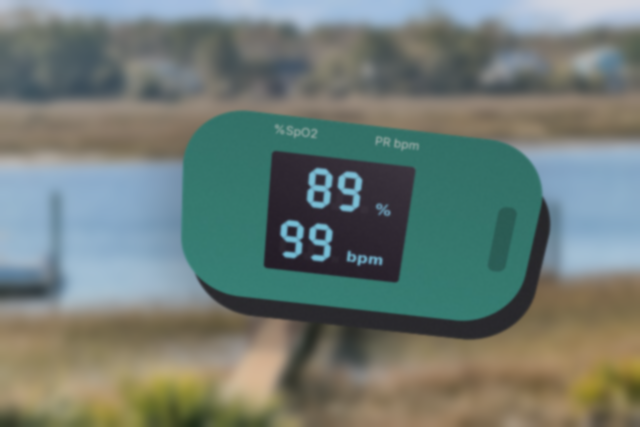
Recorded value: value=89 unit=%
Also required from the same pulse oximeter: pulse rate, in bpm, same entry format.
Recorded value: value=99 unit=bpm
